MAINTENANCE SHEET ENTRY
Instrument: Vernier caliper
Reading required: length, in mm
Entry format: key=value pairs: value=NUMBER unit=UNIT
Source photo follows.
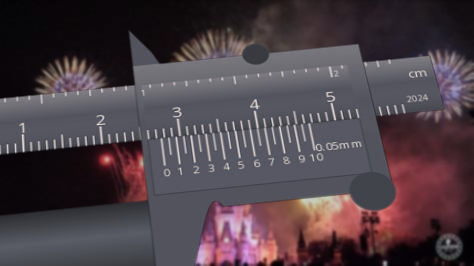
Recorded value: value=27.6 unit=mm
